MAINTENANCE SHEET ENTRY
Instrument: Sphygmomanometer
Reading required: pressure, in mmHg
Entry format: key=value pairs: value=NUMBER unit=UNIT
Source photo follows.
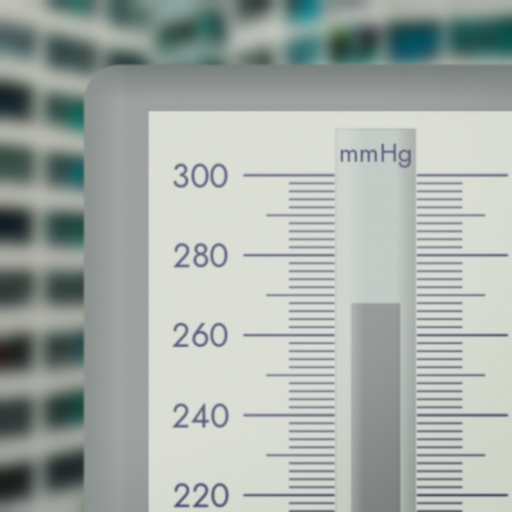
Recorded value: value=268 unit=mmHg
